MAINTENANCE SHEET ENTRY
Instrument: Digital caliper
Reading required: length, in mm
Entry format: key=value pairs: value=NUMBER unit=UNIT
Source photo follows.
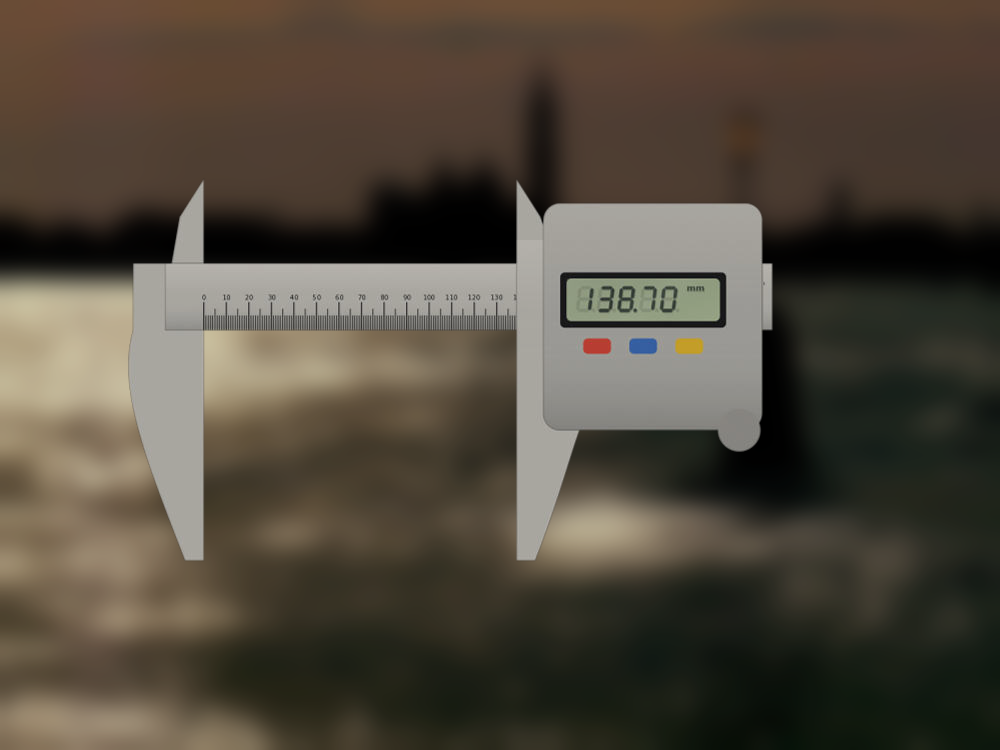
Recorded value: value=138.70 unit=mm
